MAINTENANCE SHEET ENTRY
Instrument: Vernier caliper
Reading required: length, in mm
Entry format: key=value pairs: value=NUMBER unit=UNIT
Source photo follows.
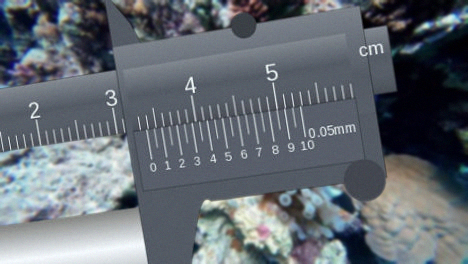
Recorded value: value=33.8 unit=mm
